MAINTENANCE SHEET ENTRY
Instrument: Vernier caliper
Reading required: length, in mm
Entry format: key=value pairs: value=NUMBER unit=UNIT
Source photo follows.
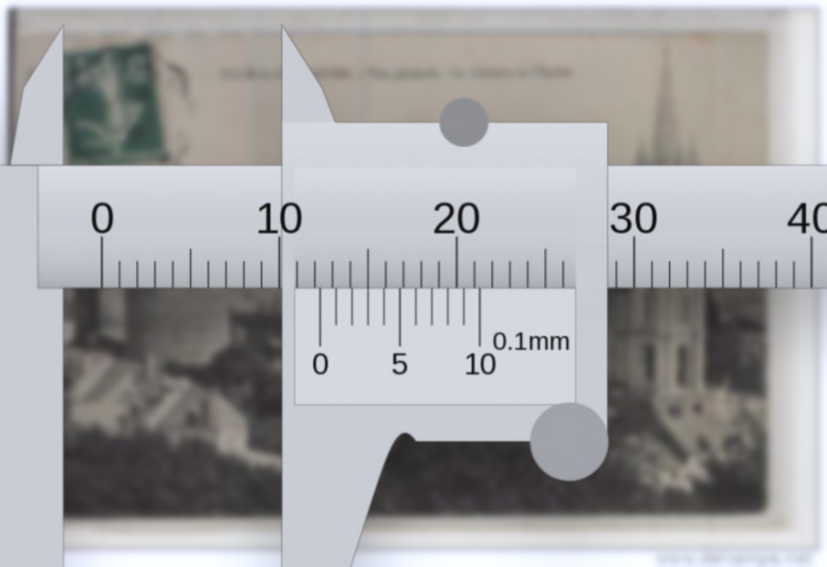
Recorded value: value=12.3 unit=mm
